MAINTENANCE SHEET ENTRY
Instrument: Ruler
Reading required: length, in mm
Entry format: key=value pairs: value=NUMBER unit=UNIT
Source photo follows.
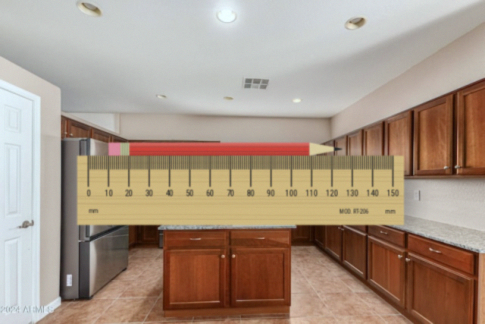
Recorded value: value=115 unit=mm
